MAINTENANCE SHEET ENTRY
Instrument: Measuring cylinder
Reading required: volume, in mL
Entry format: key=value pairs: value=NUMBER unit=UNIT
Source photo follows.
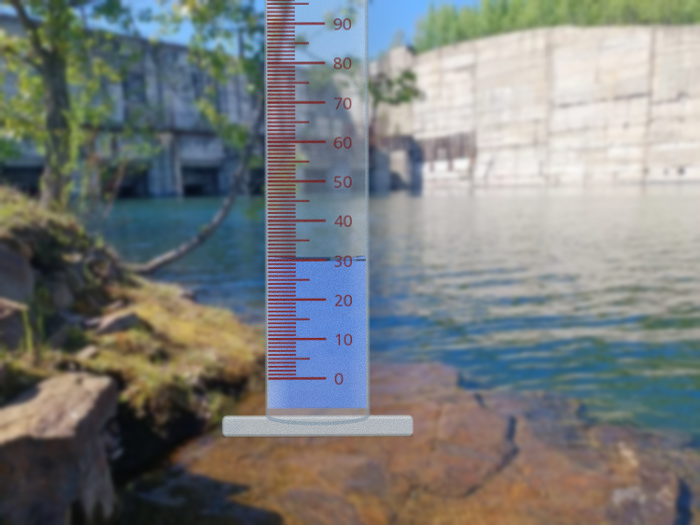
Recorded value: value=30 unit=mL
